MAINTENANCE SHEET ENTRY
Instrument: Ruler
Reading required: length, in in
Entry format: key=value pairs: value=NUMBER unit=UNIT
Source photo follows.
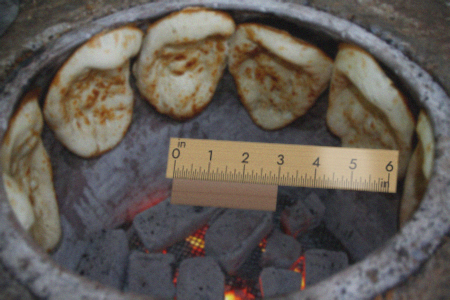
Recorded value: value=3 unit=in
